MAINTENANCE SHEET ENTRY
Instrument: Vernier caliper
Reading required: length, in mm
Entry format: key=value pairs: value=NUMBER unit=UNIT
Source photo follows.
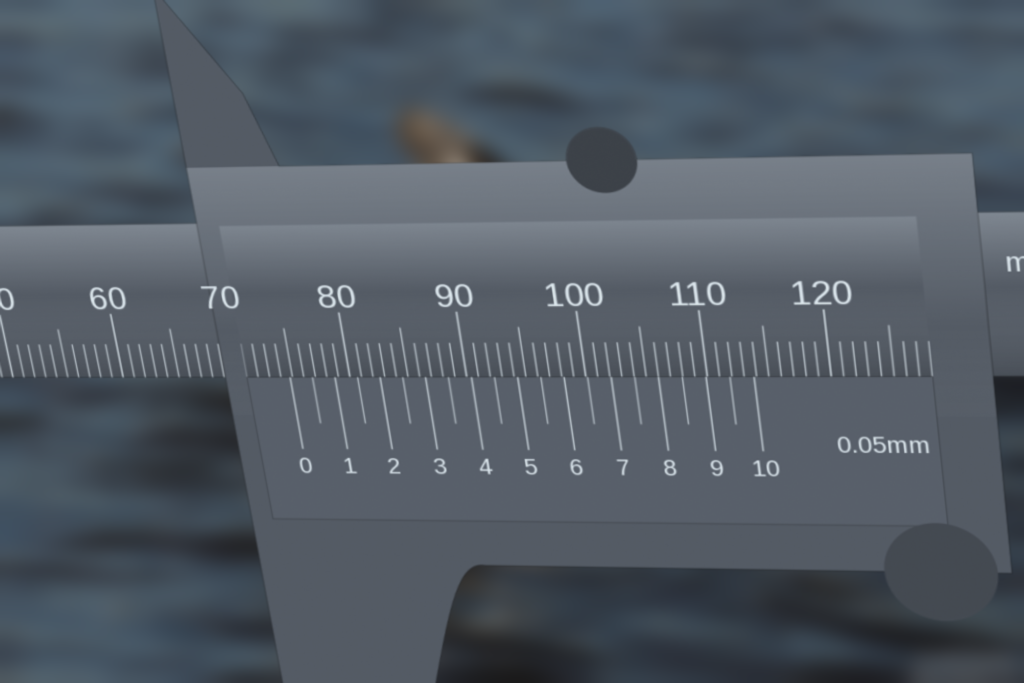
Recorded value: value=74.8 unit=mm
